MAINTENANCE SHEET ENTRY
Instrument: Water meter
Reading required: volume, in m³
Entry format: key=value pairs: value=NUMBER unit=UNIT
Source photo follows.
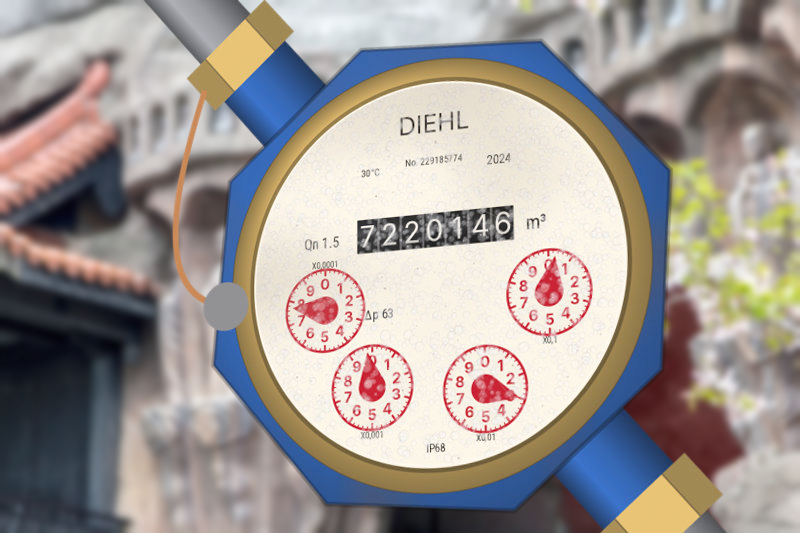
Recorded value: value=7220146.0297 unit=m³
